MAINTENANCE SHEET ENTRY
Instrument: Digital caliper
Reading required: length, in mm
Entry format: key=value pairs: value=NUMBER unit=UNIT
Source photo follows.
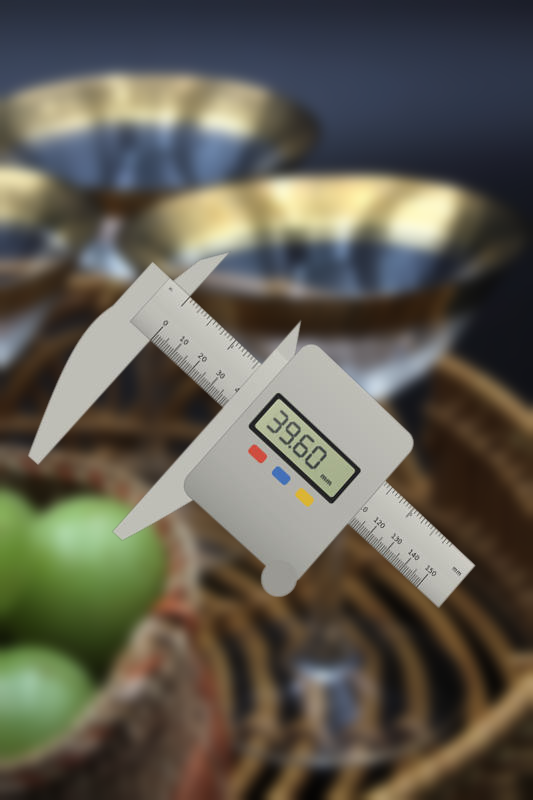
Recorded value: value=39.60 unit=mm
